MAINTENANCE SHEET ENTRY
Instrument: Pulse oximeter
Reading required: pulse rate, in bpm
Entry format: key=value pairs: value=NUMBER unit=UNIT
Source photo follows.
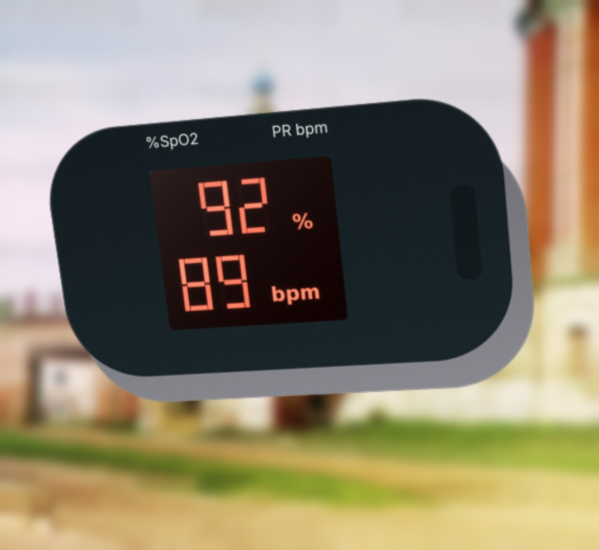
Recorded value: value=89 unit=bpm
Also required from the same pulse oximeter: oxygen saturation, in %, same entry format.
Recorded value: value=92 unit=%
